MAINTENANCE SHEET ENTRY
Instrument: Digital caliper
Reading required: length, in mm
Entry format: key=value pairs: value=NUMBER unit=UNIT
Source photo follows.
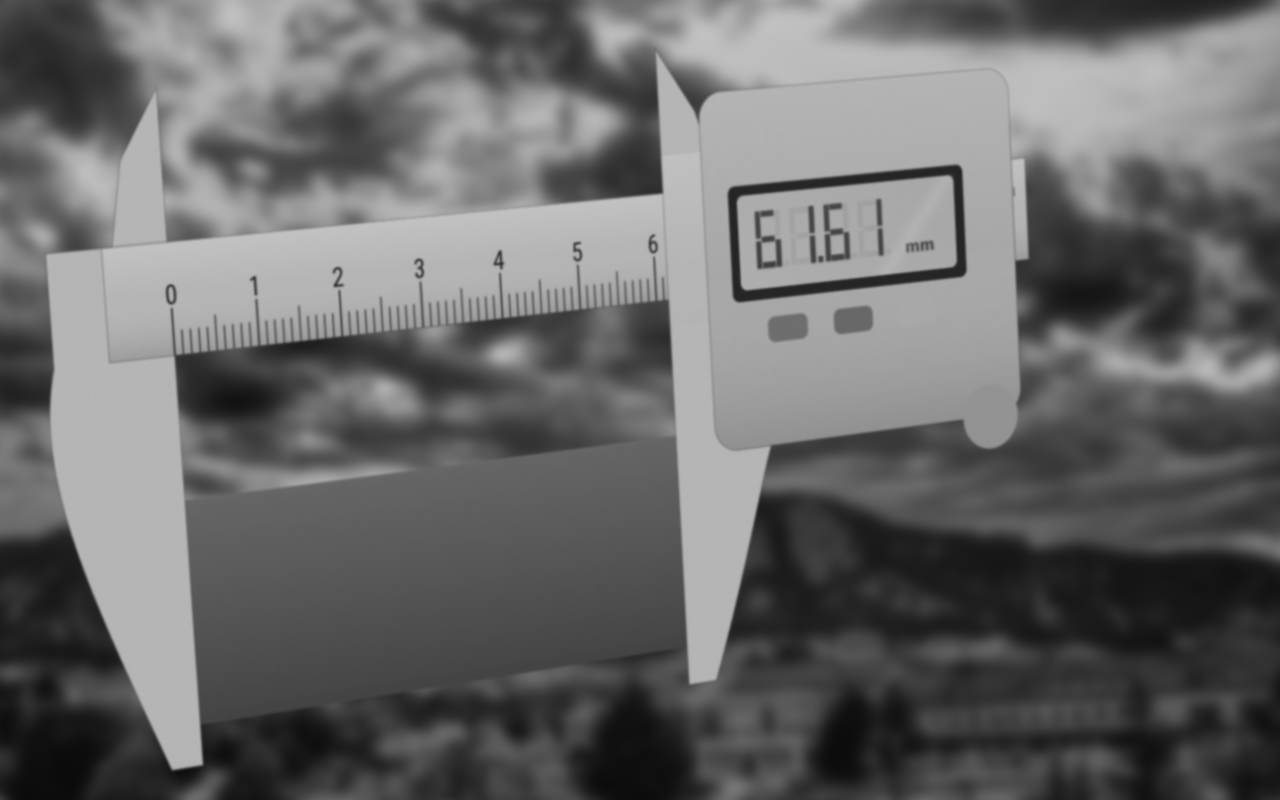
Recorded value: value=61.61 unit=mm
